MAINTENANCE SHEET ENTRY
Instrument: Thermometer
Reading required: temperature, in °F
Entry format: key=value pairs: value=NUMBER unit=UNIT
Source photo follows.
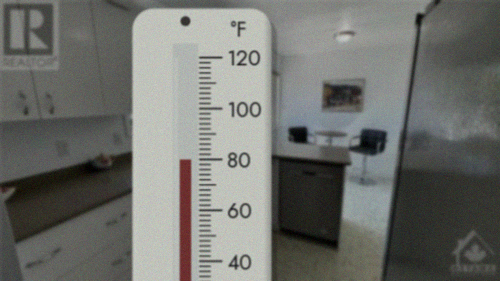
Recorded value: value=80 unit=°F
